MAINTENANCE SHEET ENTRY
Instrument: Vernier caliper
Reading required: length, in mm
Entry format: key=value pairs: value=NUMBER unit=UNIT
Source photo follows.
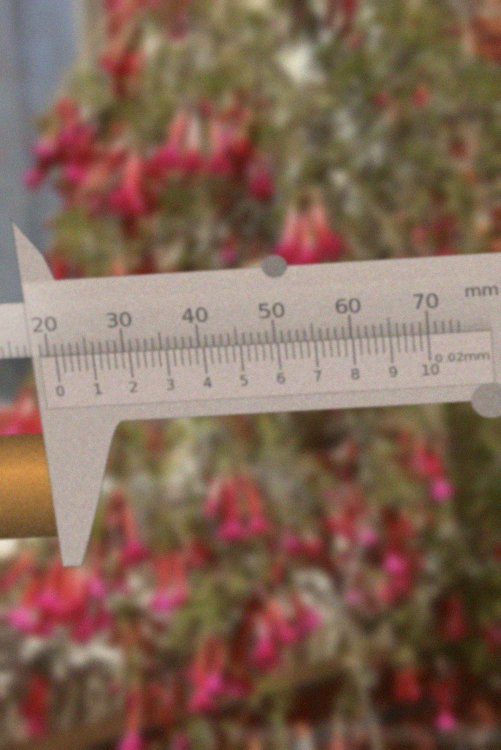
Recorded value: value=21.0 unit=mm
